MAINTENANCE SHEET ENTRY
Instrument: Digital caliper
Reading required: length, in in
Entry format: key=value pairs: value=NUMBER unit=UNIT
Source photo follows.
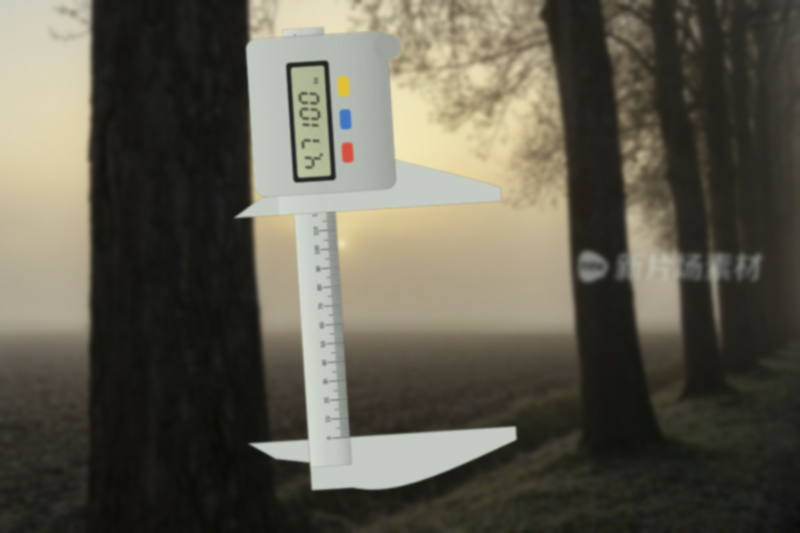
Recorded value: value=4.7100 unit=in
